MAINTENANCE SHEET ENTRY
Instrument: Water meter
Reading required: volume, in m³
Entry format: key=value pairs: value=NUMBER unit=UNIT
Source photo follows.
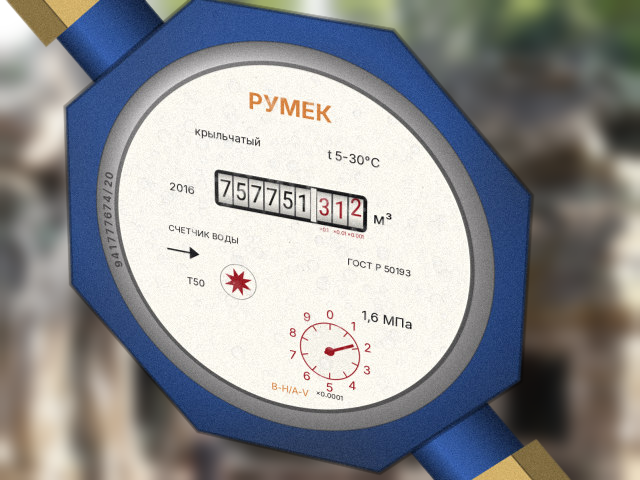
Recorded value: value=757751.3121 unit=m³
